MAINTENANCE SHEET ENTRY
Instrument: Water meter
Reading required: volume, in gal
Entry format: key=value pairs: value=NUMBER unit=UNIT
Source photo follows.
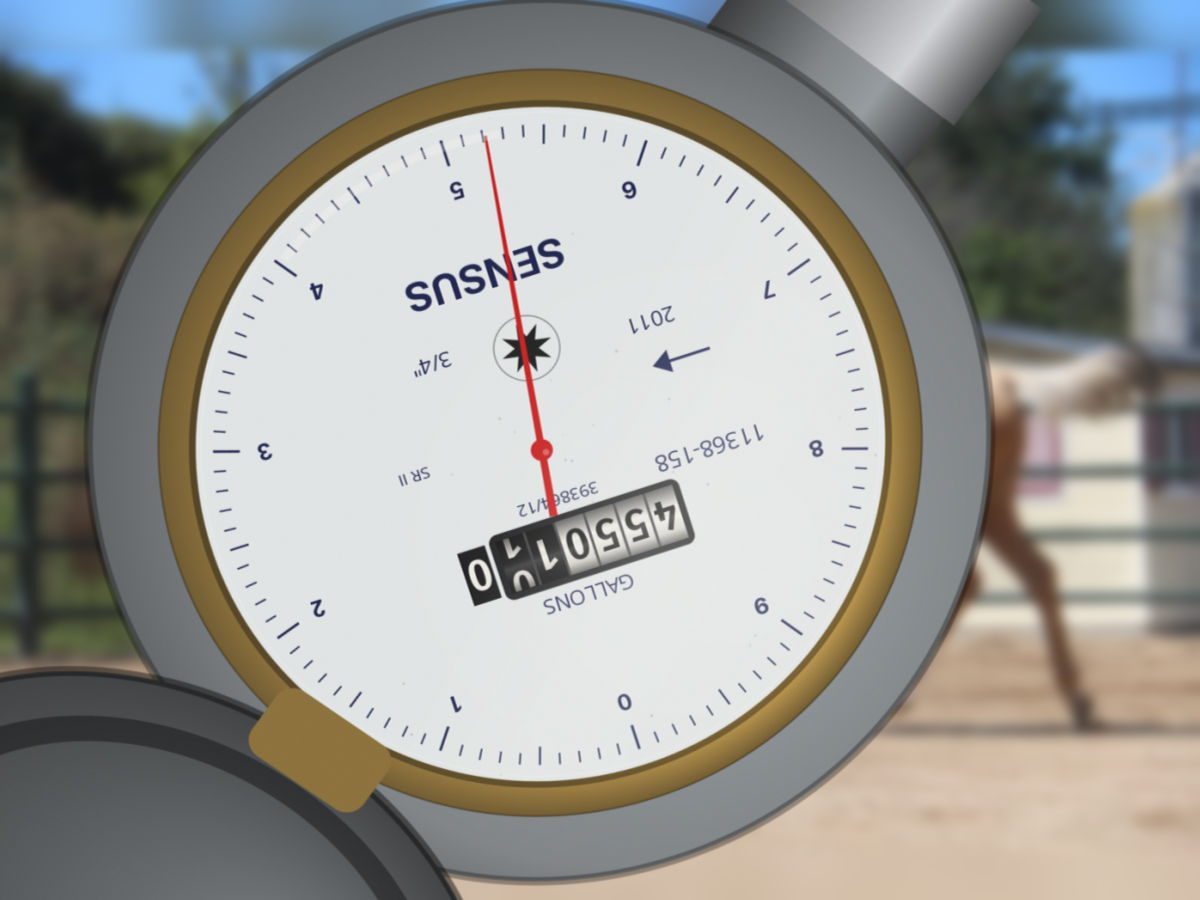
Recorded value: value=4550105.2 unit=gal
